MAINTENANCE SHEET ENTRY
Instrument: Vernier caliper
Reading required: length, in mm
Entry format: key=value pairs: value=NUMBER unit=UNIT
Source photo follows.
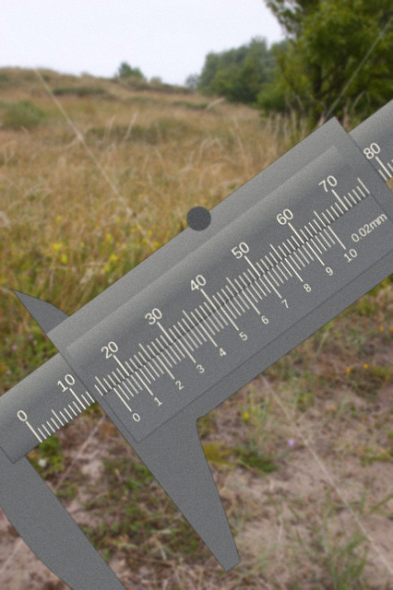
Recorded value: value=16.4 unit=mm
